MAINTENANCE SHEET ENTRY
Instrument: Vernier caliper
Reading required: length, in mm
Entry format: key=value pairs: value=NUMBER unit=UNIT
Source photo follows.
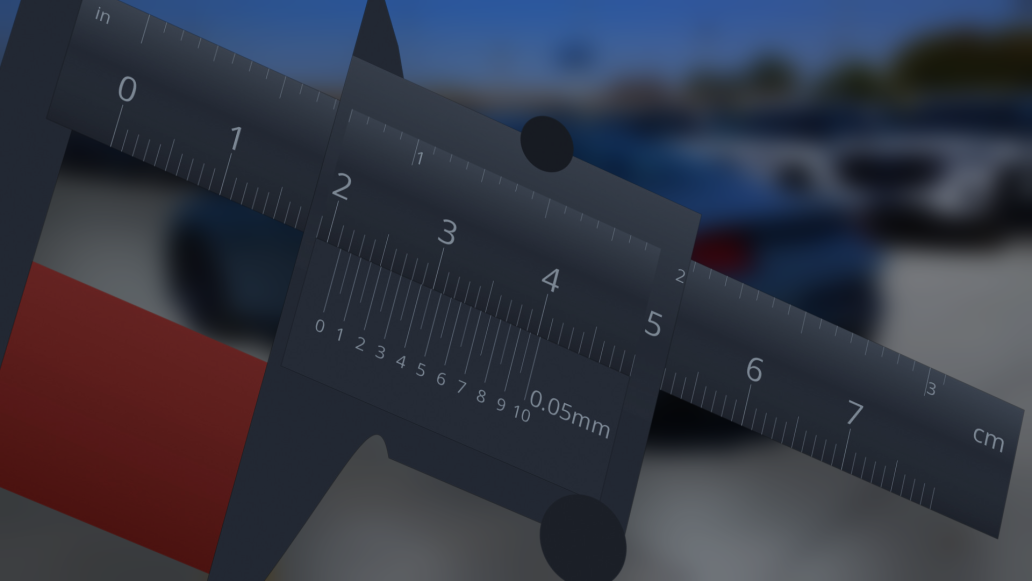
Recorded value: value=21.3 unit=mm
